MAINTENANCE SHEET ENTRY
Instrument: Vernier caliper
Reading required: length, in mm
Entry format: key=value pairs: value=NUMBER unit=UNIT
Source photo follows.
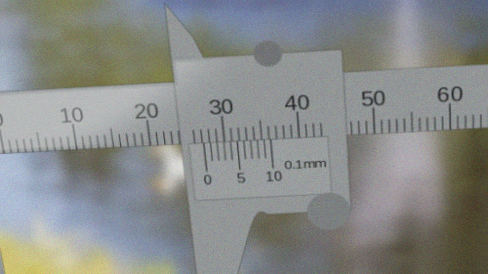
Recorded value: value=27.2 unit=mm
